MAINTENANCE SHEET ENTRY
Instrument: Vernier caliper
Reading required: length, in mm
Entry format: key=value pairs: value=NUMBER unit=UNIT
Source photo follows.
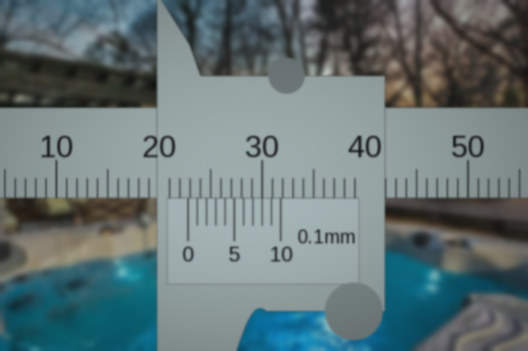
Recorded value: value=22.8 unit=mm
